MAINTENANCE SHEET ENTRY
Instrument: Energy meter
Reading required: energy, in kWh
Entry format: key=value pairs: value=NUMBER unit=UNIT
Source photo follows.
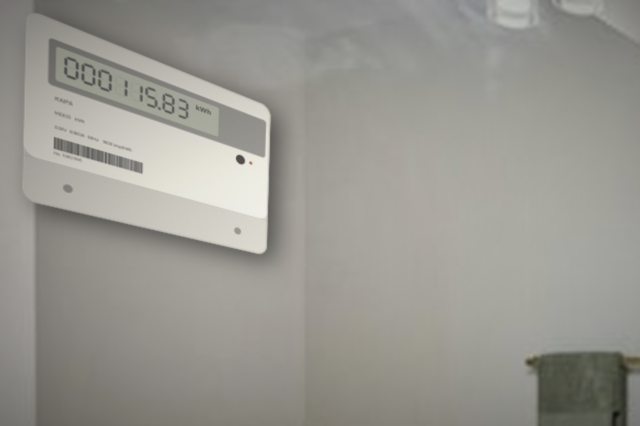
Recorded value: value=115.83 unit=kWh
